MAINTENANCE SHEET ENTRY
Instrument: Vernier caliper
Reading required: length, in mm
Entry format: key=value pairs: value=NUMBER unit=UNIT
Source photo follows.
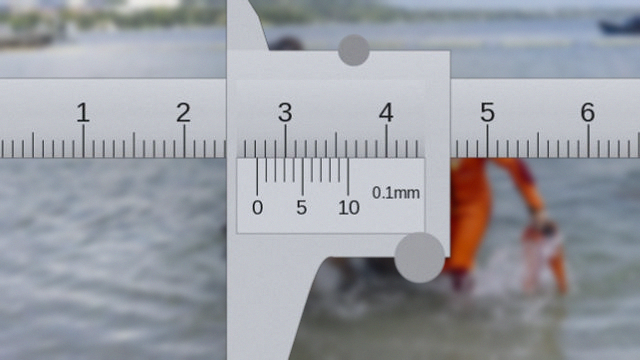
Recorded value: value=27.2 unit=mm
